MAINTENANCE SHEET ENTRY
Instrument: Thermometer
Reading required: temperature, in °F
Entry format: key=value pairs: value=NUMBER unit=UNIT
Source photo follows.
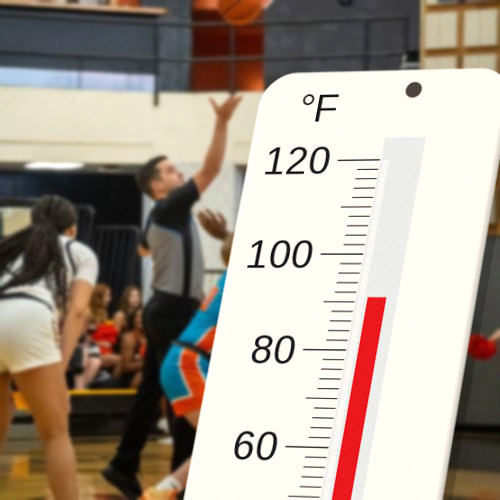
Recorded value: value=91 unit=°F
